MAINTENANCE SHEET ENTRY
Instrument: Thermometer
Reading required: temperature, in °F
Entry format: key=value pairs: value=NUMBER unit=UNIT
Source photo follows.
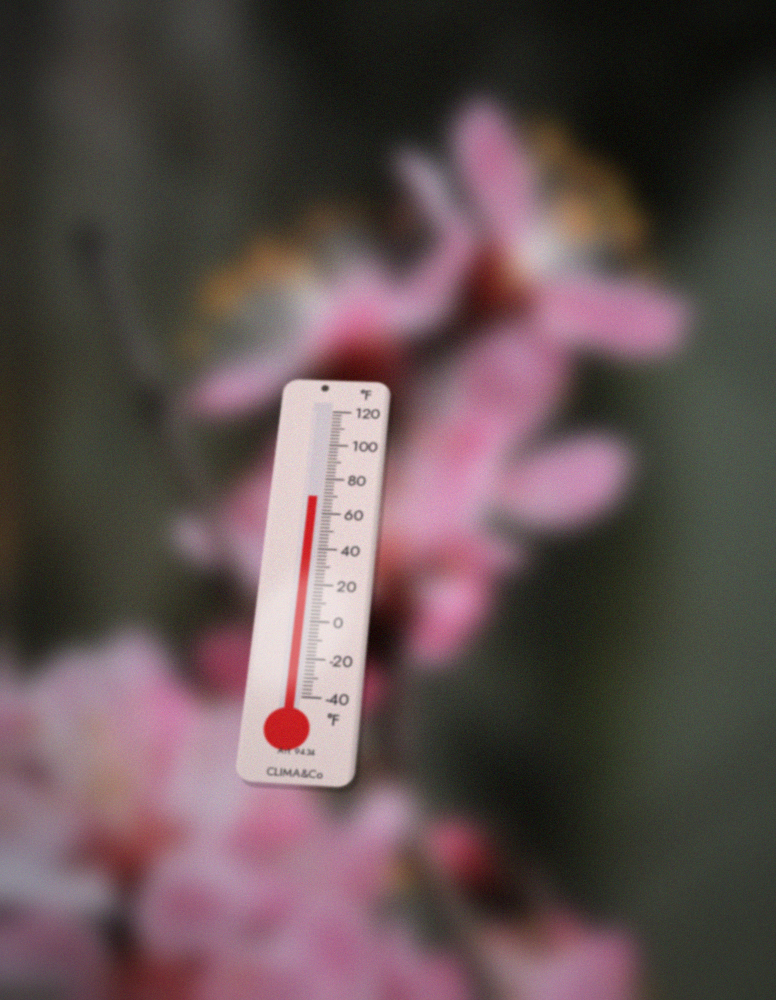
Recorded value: value=70 unit=°F
